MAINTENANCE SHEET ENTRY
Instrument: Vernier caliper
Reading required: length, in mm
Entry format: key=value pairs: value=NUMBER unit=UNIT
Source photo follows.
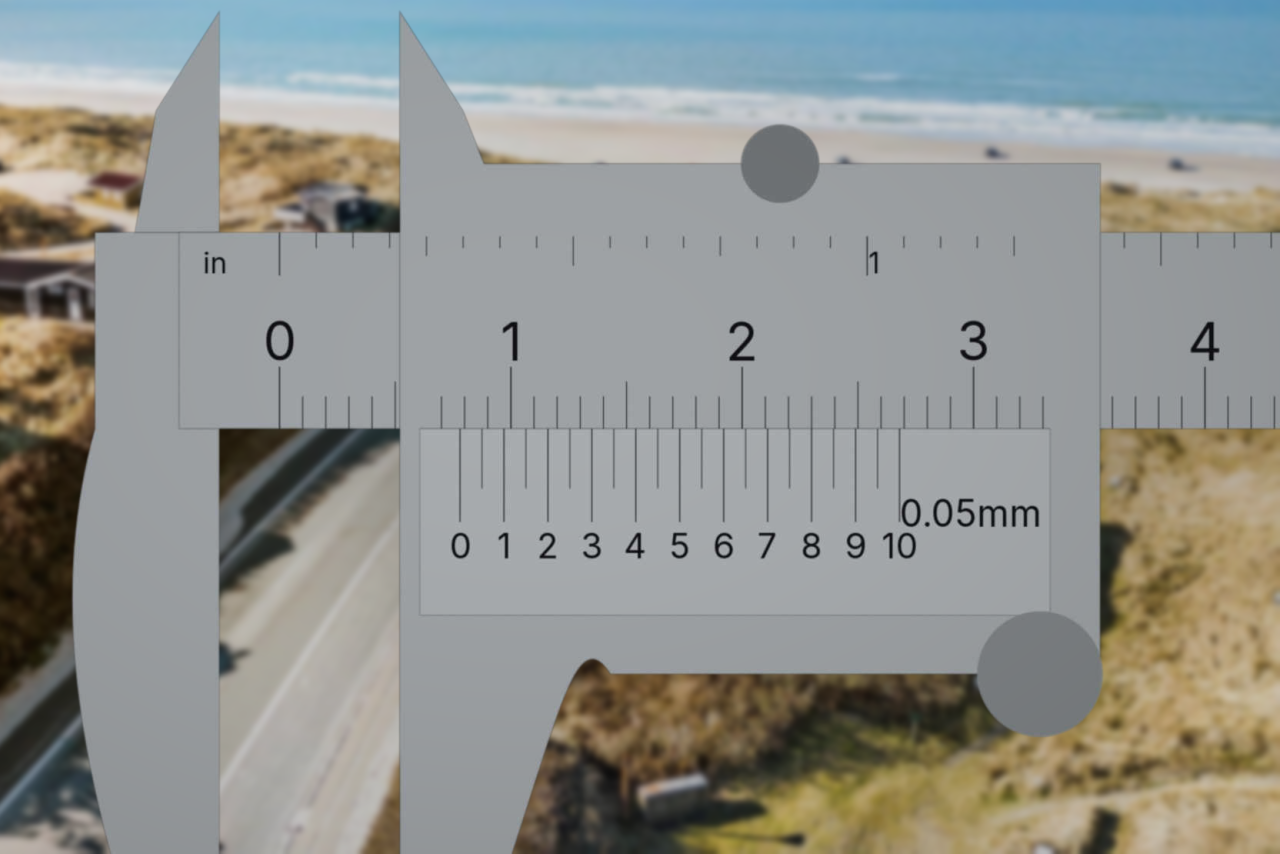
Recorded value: value=7.8 unit=mm
